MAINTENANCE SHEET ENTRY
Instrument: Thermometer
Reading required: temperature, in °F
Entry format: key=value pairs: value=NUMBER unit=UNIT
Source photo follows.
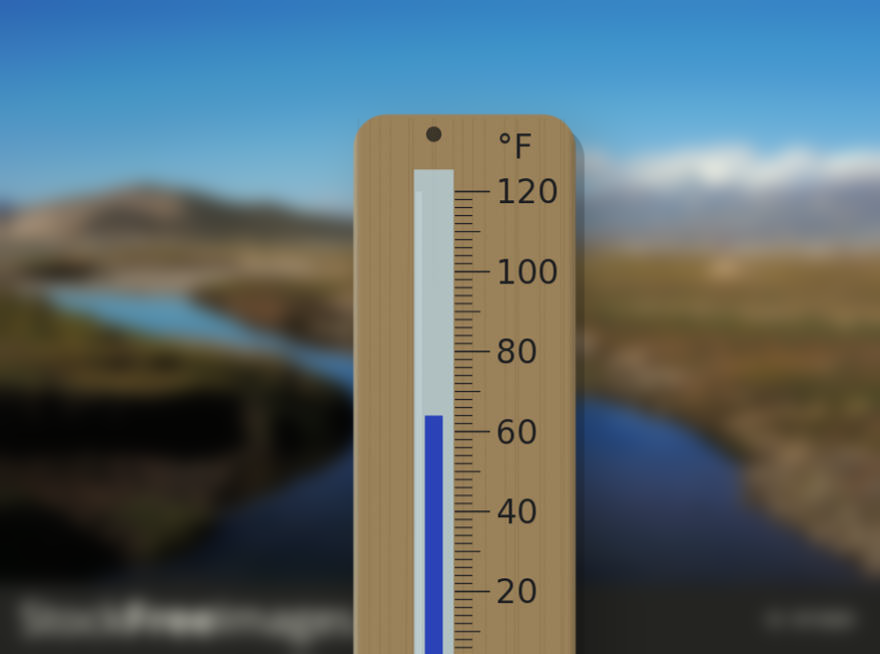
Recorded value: value=64 unit=°F
